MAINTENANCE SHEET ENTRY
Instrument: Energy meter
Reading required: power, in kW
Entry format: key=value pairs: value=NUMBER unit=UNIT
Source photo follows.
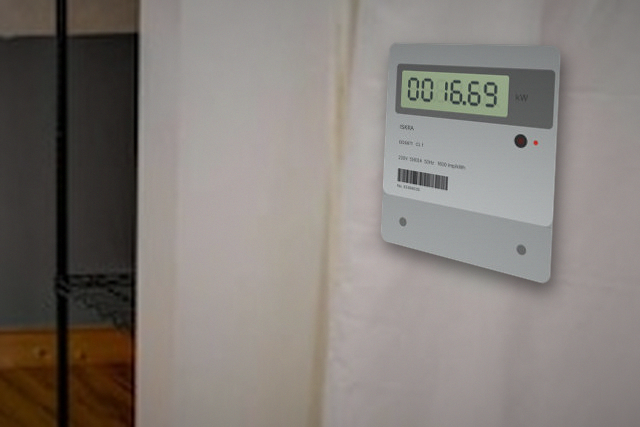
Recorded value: value=16.69 unit=kW
